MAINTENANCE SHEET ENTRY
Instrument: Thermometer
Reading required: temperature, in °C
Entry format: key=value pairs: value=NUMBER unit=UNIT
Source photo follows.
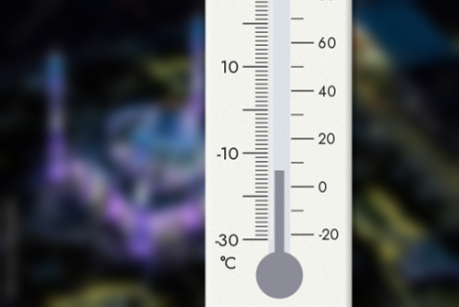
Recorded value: value=-14 unit=°C
